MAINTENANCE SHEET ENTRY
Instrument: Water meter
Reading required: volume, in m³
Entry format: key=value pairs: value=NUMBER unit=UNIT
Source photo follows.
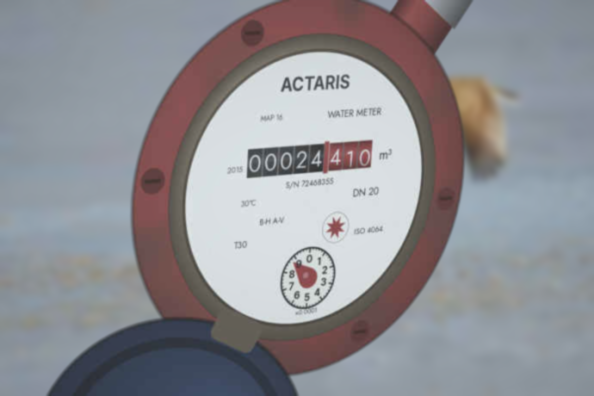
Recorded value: value=24.4098 unit=m³
